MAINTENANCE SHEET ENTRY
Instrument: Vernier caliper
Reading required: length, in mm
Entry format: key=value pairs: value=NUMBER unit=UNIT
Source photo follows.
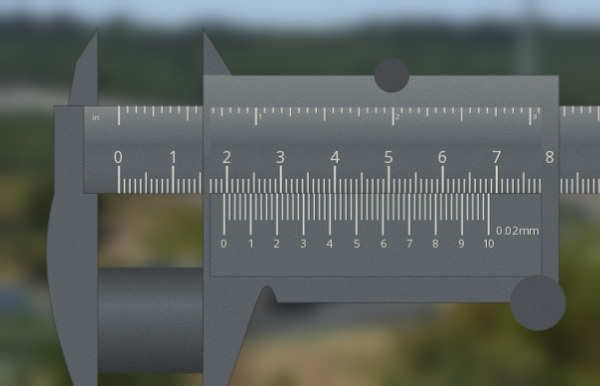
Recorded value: value=19.5 unit=mm
